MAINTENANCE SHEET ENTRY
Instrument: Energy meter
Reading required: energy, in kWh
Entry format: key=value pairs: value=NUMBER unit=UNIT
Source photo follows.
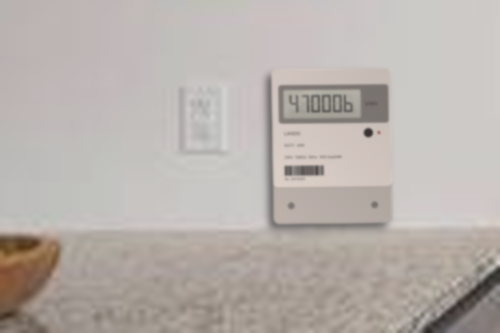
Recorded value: value=470006 unit=kWh
